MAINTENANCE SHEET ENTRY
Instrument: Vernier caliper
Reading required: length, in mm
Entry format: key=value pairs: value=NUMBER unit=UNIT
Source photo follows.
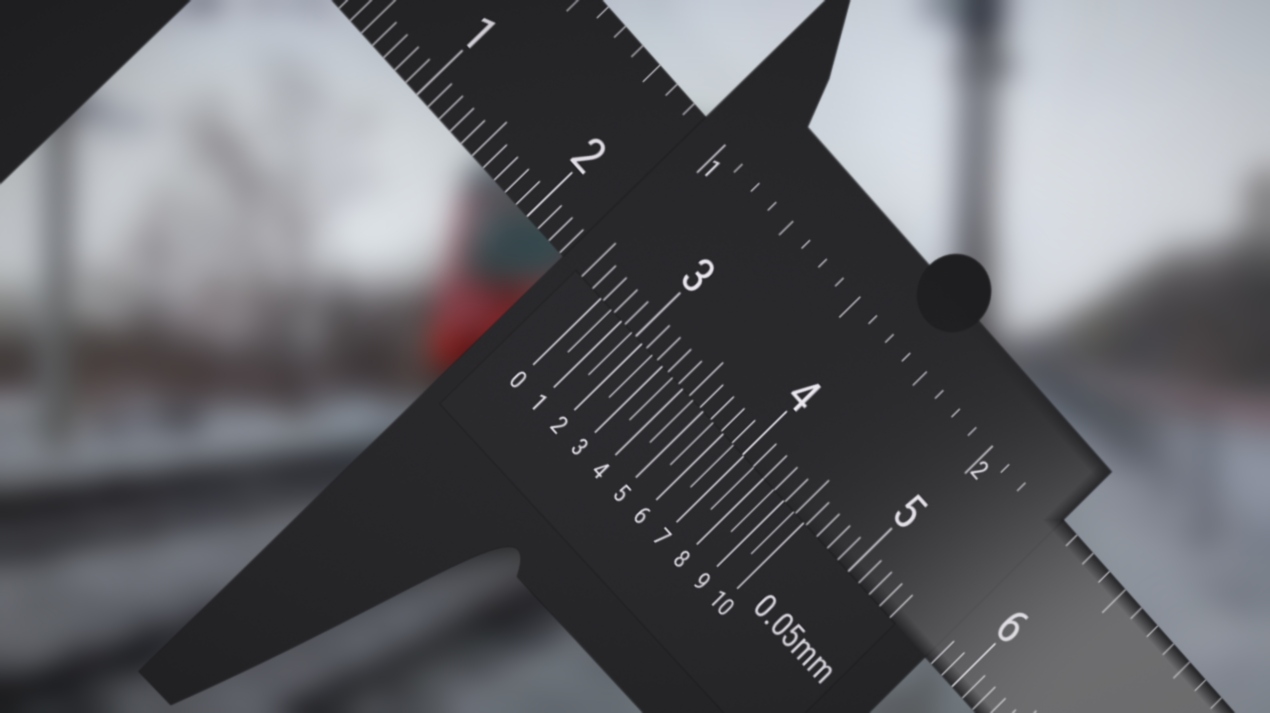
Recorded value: value=26.8 unit=mm
